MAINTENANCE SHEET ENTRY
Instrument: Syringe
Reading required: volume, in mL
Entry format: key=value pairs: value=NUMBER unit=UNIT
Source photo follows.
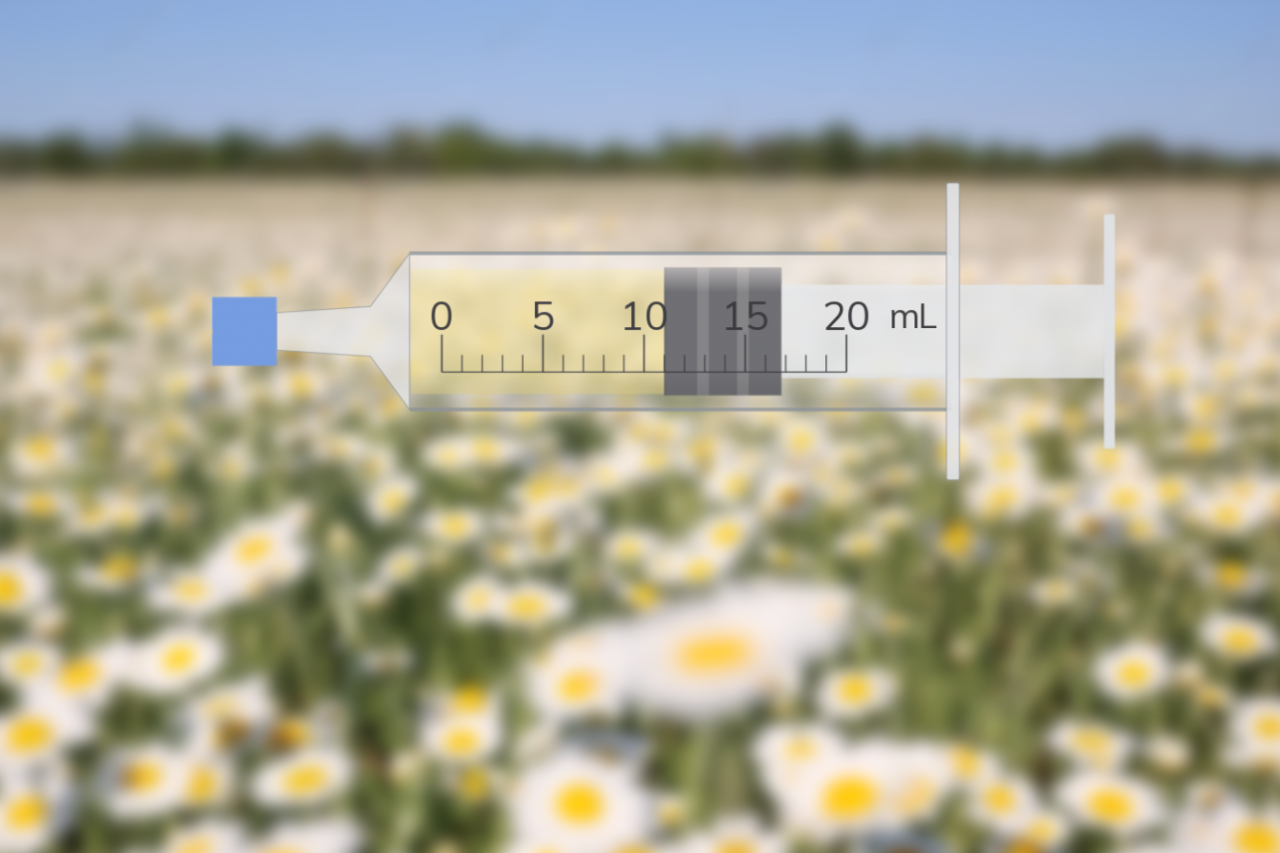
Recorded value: value=11 unit=mL
